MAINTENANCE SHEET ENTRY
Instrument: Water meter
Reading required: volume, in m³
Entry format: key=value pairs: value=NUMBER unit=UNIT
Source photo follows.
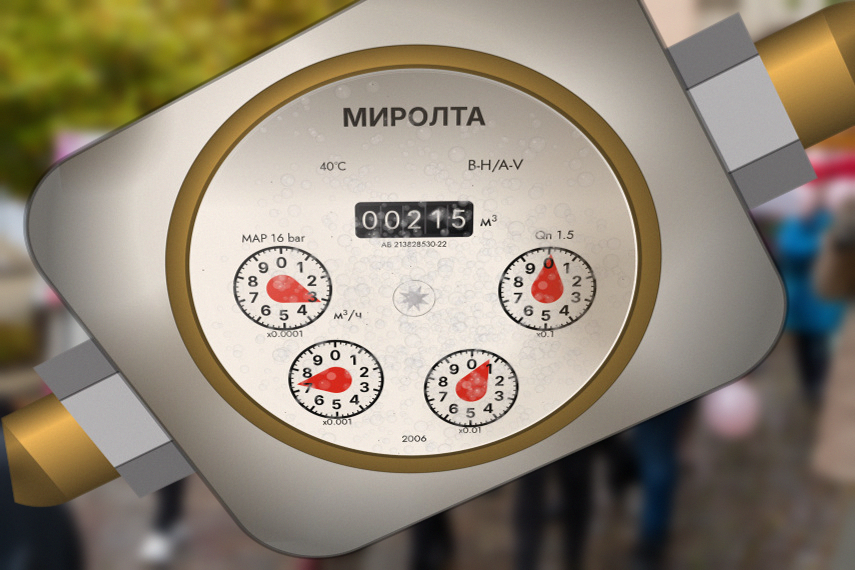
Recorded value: value=215.0073 unit=m³
